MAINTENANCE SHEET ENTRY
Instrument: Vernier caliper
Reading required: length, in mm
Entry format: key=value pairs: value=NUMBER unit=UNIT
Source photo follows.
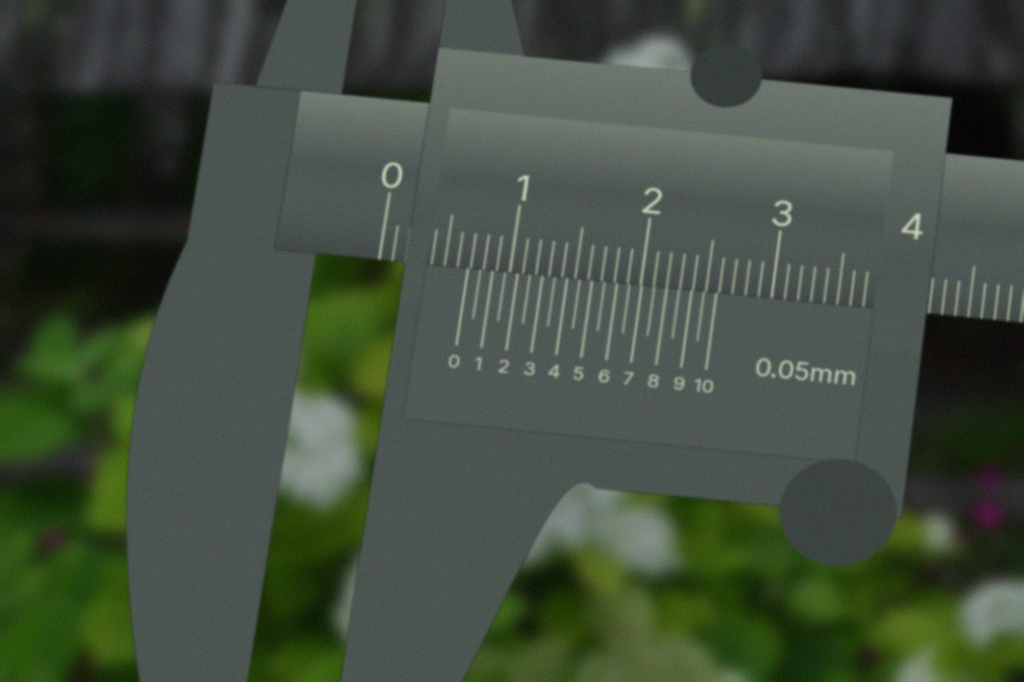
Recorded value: value=6.8 unit=mm
